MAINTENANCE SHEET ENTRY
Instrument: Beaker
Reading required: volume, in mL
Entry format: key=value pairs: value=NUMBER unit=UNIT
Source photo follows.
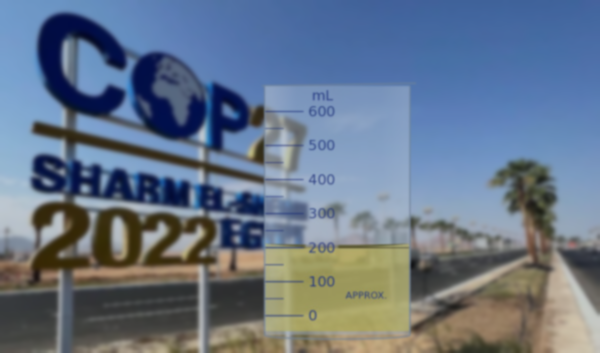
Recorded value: value=200 unit=mL
